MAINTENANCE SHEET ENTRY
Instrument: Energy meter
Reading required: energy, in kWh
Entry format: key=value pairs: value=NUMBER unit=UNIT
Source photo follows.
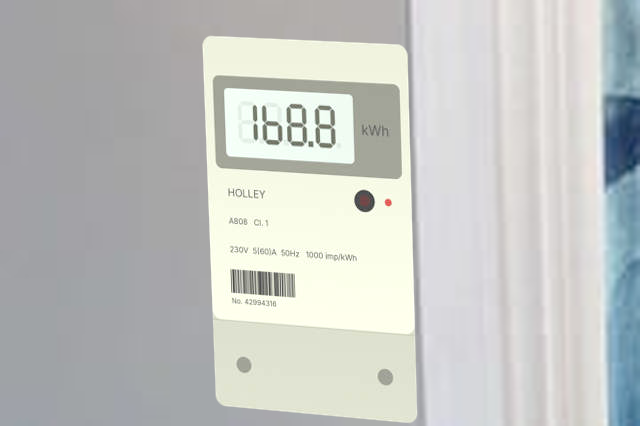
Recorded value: value=168.8 unit=kWh
